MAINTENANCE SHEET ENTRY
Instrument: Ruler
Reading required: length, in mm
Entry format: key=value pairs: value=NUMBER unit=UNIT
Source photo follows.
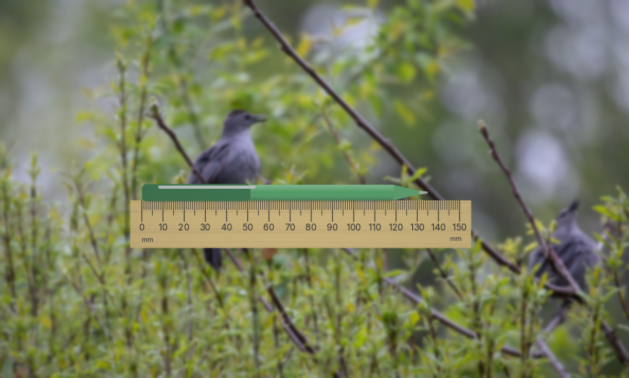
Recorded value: value=135 unit=mm
